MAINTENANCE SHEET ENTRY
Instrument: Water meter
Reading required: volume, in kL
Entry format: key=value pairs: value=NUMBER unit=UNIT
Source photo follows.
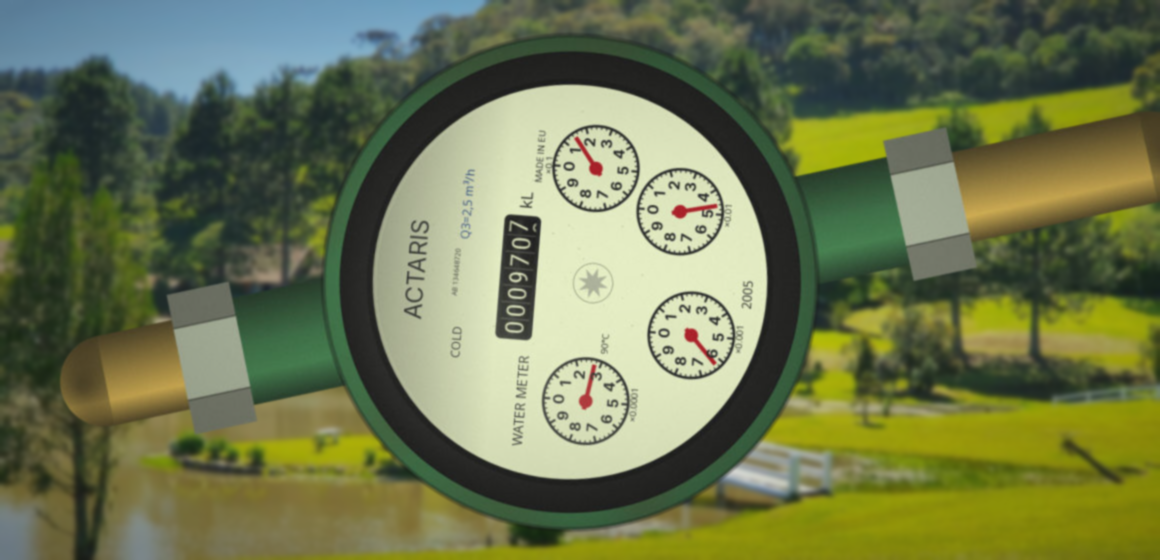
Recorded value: value=9707.1462 unit=kL
